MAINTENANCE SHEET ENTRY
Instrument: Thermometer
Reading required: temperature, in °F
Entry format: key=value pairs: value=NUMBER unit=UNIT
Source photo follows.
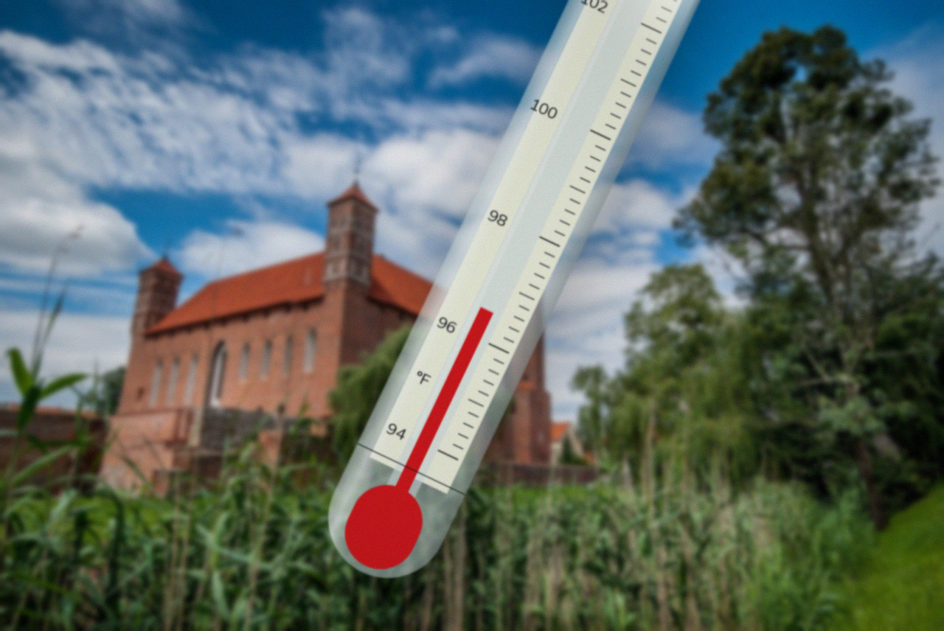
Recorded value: value=96.5 unit=°F
